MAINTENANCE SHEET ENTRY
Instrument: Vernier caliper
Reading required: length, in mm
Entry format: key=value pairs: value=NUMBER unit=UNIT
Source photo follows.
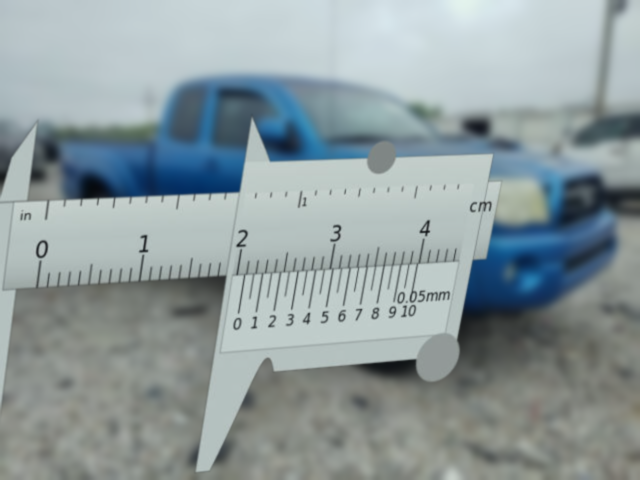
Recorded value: value=20.8 unit=mm
